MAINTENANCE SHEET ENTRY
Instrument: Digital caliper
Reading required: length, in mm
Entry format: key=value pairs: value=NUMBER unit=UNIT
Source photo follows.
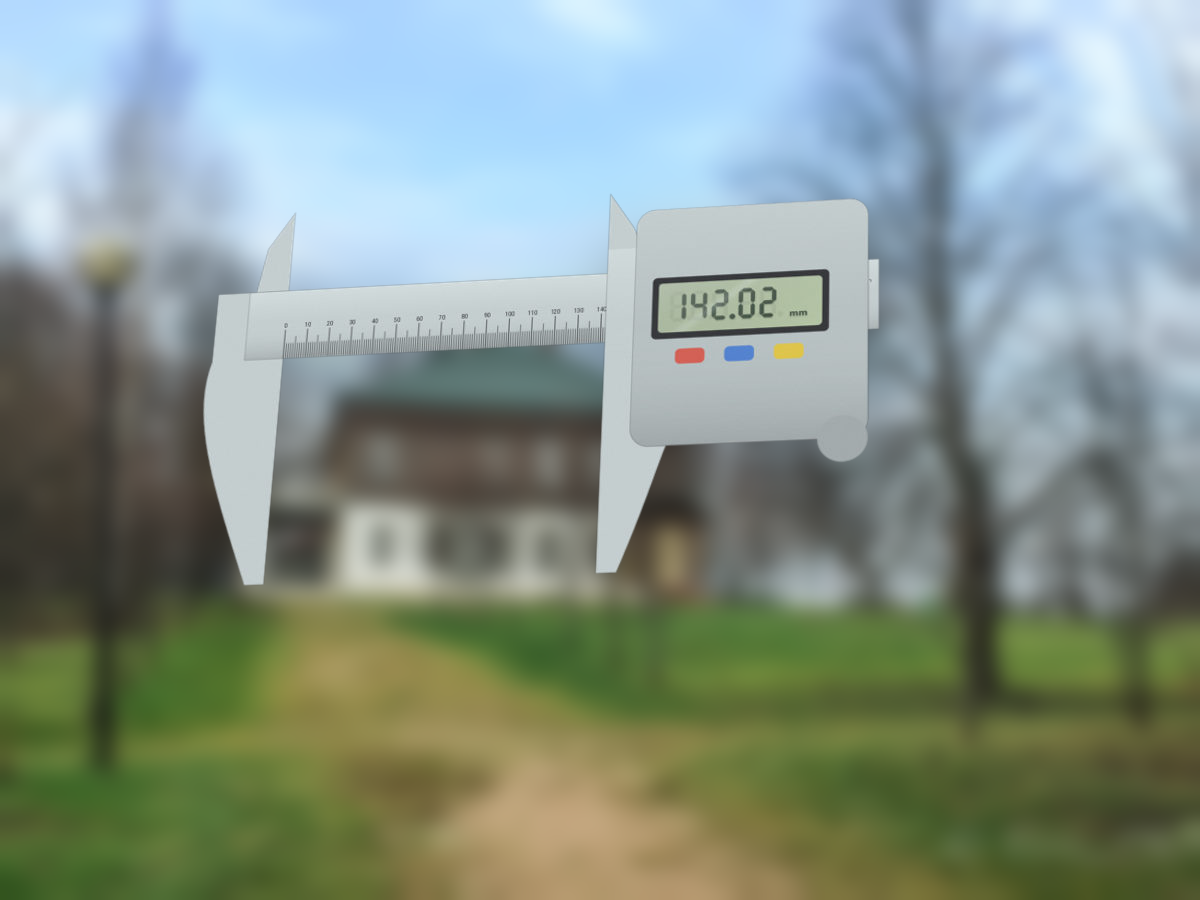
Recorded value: value=142.02 unit=mm
